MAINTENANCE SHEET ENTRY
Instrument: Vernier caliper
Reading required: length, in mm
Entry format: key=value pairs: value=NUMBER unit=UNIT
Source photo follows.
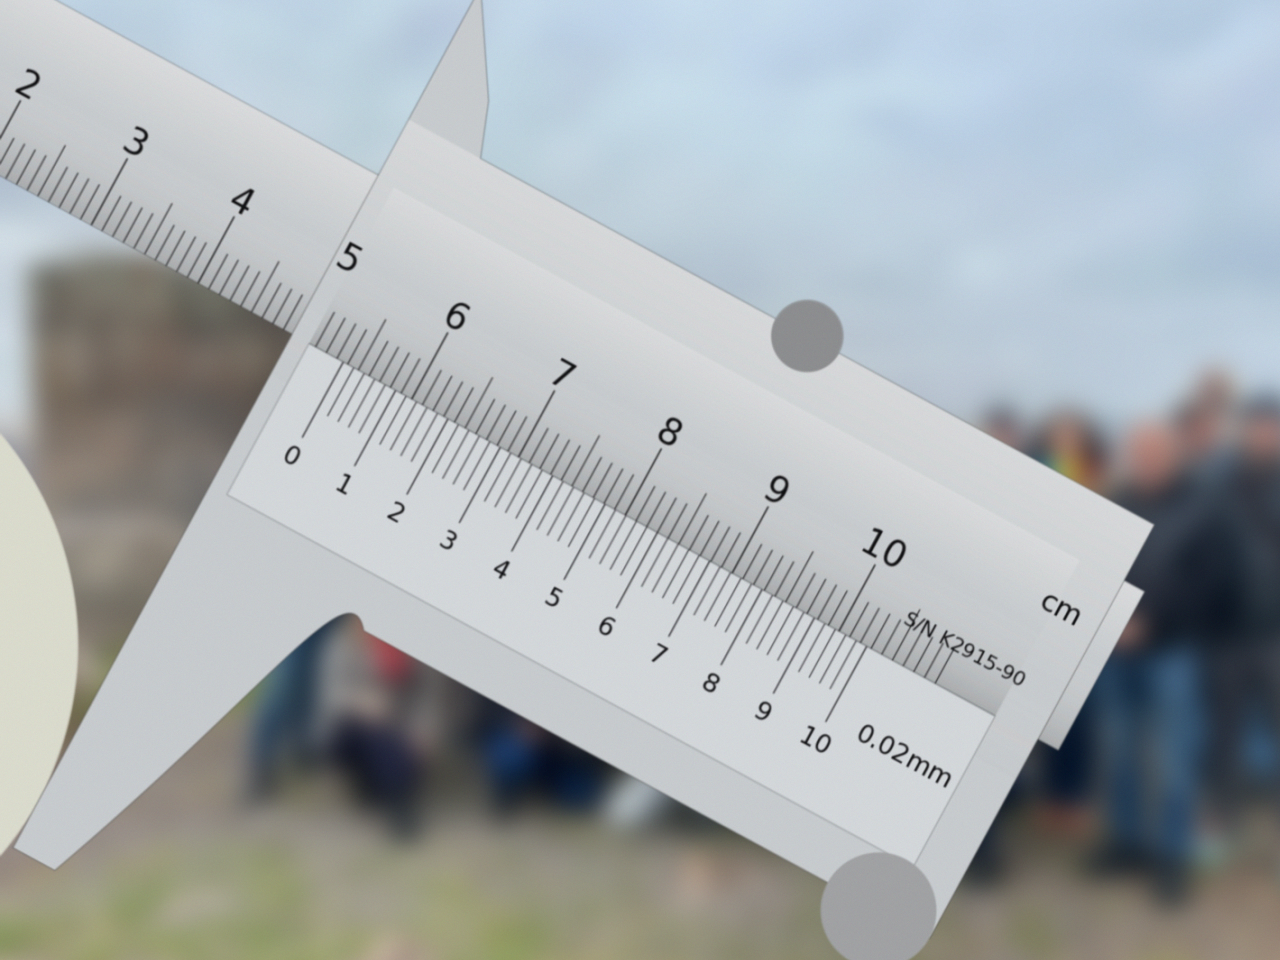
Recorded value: value=53.6 unit=mm
